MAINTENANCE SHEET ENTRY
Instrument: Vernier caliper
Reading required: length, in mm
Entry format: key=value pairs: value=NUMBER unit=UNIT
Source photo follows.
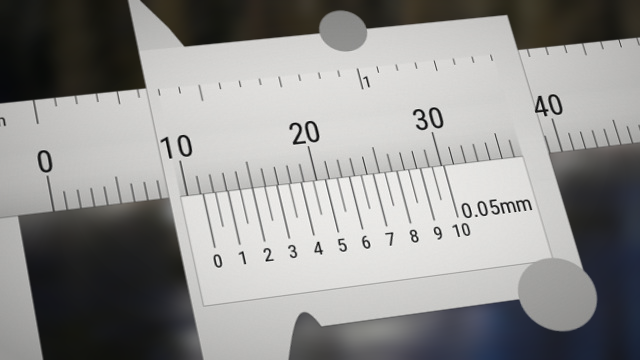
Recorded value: value=11.2 unit=mm
